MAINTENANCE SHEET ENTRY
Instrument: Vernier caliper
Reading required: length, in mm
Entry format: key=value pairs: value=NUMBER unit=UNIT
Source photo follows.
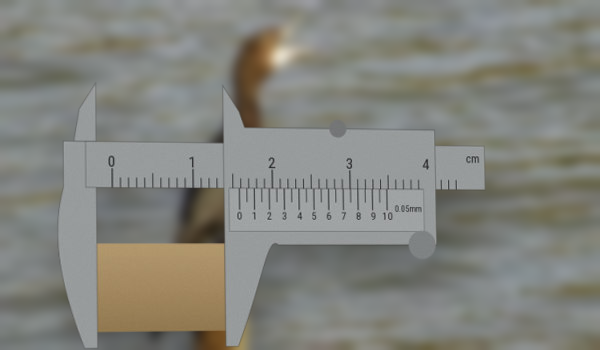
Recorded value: value=15.8 unit=mm
